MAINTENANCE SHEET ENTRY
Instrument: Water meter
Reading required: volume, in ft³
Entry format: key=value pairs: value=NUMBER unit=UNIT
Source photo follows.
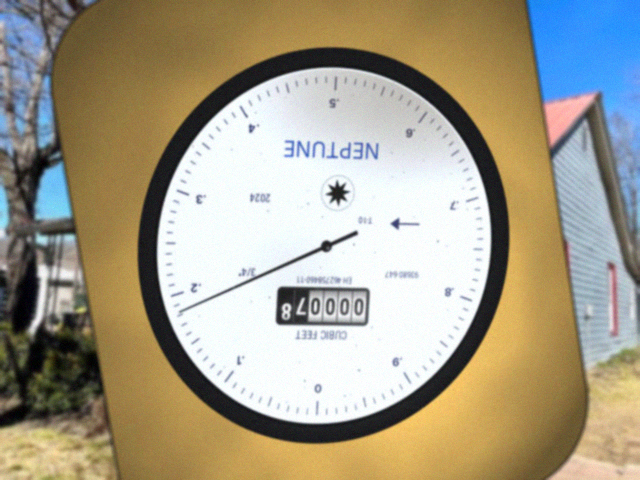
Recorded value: value=78.18 unit=ft³
